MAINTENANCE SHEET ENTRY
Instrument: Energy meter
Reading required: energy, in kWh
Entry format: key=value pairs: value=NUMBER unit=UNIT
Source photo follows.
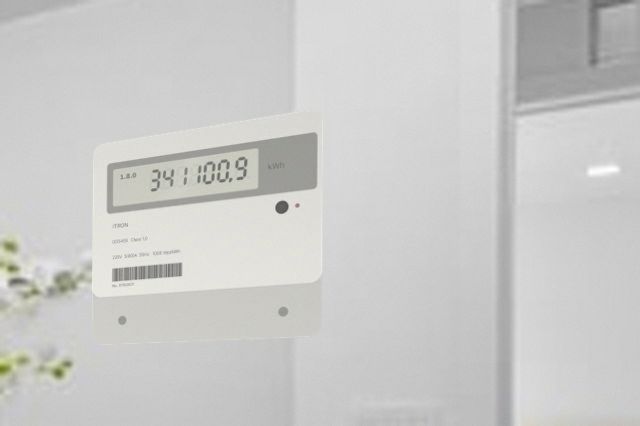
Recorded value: value=341100.9 unit=kWh
